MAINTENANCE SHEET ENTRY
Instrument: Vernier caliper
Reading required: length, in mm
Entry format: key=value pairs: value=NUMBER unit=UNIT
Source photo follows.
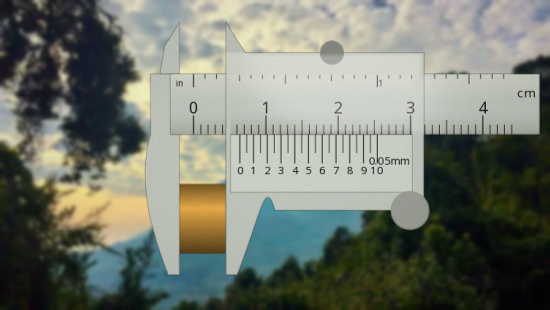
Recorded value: value=6.4 unit=mm
